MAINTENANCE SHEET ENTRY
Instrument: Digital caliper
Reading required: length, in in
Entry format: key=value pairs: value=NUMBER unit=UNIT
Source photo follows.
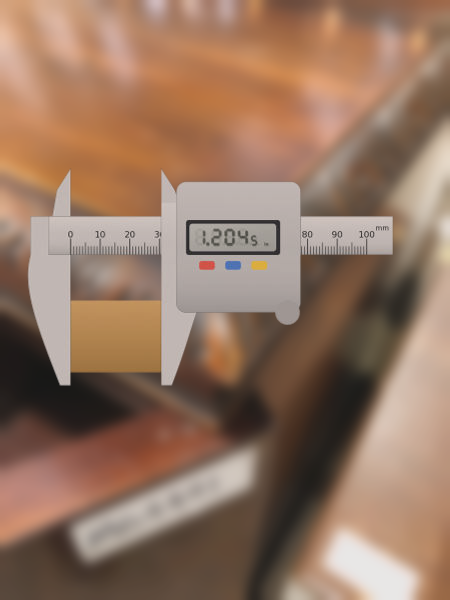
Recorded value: value=1.2045 unit=in
